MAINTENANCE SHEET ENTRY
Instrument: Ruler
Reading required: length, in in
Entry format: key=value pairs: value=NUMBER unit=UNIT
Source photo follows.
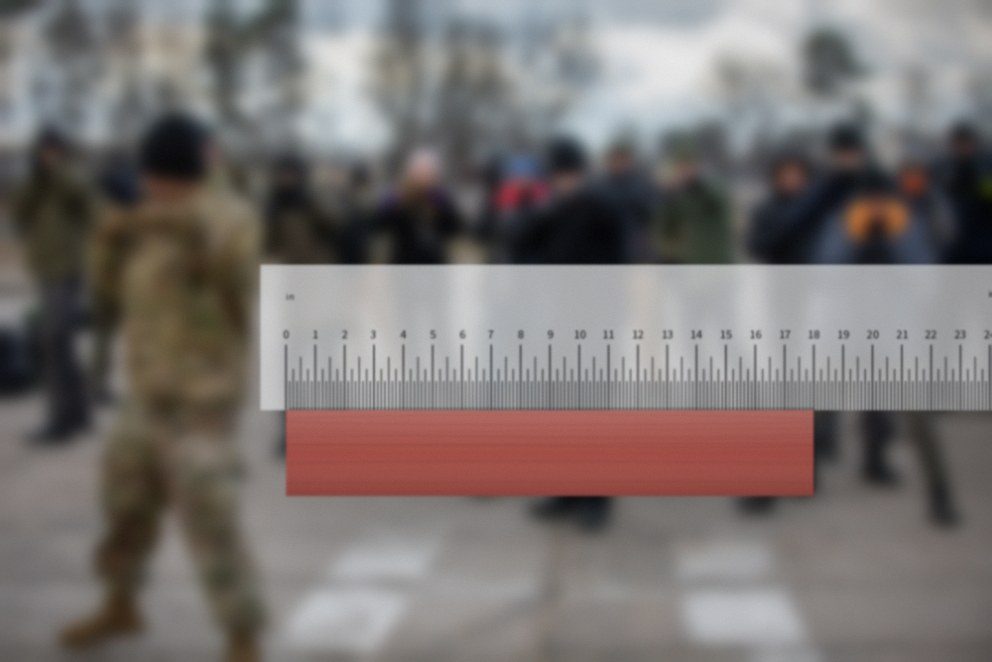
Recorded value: value=18 unit=in
